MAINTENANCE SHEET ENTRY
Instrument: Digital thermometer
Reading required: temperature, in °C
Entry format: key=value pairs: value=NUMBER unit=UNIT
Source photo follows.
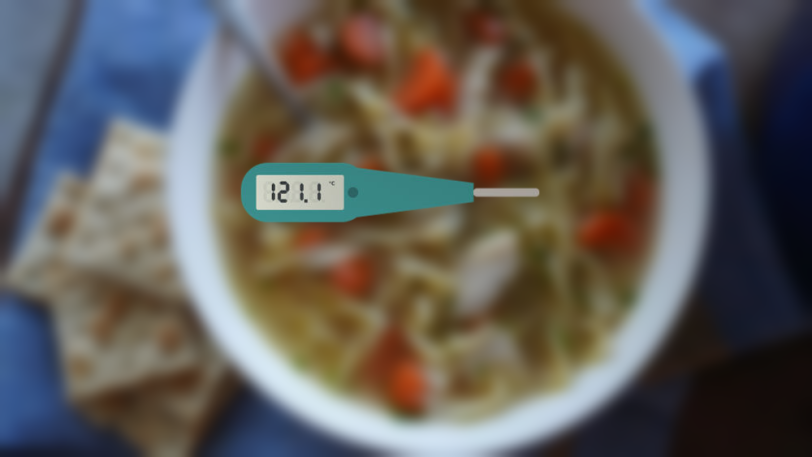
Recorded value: value=121.1 unit=°C
